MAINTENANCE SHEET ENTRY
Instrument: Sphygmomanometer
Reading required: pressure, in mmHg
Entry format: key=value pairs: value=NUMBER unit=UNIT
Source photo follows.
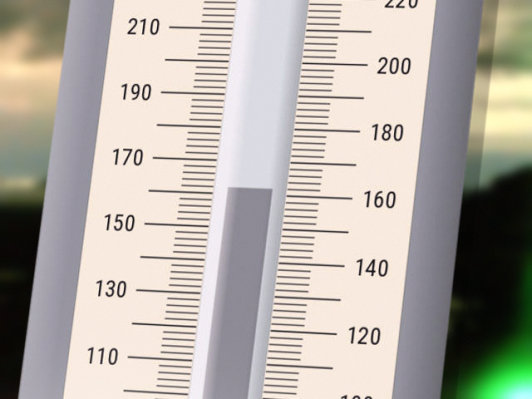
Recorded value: value=162 unit=mmHg
